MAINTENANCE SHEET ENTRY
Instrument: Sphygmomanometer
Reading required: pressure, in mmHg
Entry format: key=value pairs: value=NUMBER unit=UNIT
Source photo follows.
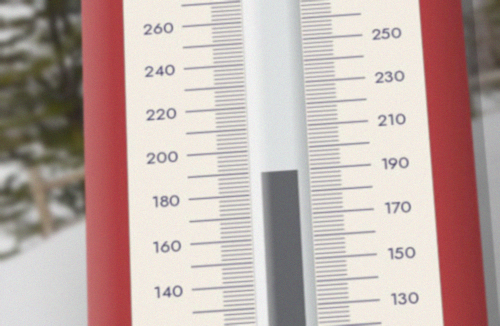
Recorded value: value=190 unit=mmHg
